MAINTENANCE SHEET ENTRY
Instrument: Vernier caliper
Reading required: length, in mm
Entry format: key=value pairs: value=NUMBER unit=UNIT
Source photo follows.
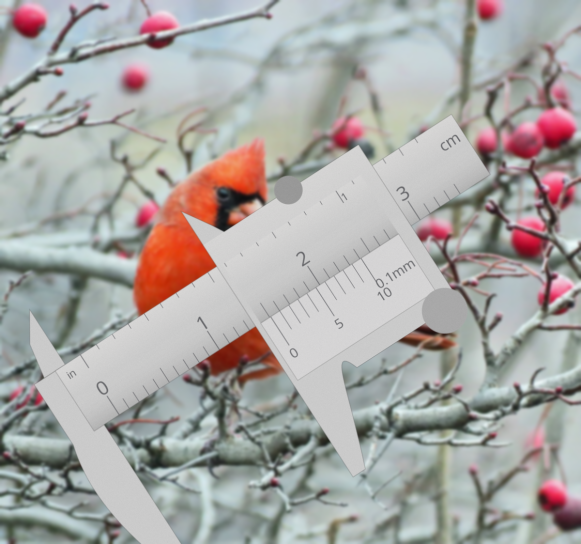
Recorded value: value=15.1 unit=mm
